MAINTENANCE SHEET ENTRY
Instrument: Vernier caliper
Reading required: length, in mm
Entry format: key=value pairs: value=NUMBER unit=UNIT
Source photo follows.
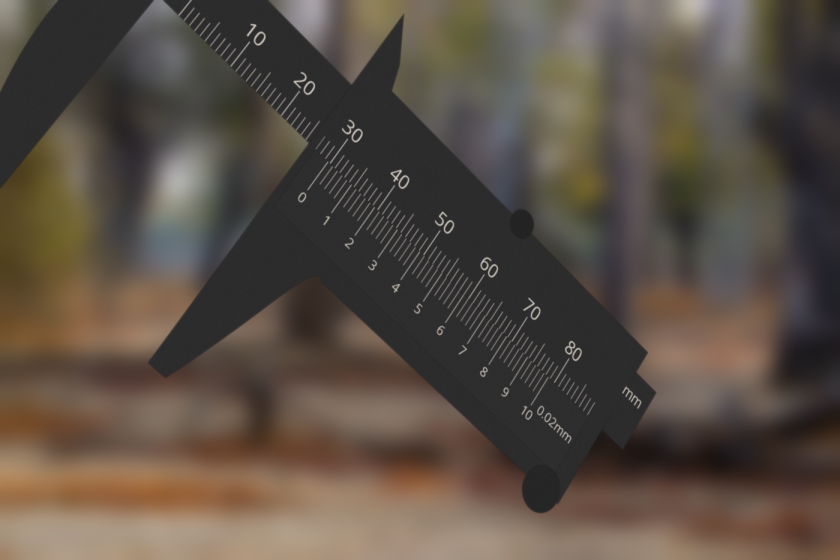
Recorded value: value=29.6 unit=mm
